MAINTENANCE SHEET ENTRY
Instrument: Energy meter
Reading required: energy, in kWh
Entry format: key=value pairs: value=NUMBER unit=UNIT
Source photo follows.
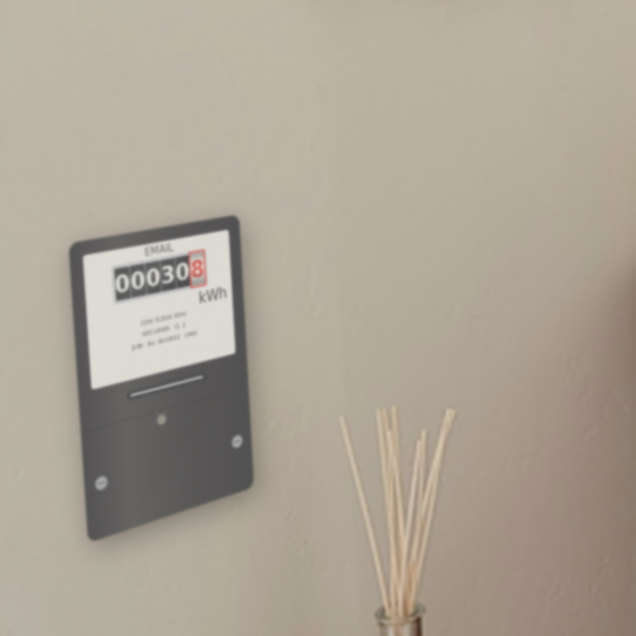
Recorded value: value=30.8 unit=kWh
